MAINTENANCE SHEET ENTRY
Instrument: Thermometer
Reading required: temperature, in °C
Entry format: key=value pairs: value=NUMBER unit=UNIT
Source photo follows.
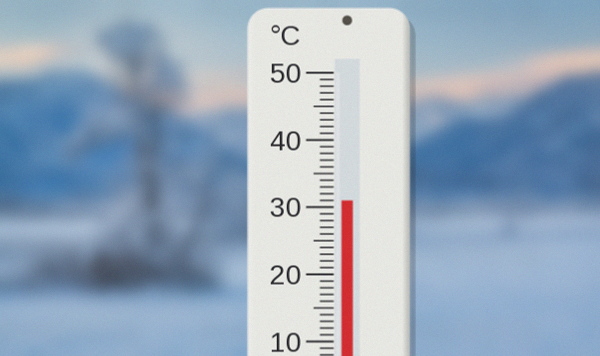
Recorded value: value=31 unit=°C
